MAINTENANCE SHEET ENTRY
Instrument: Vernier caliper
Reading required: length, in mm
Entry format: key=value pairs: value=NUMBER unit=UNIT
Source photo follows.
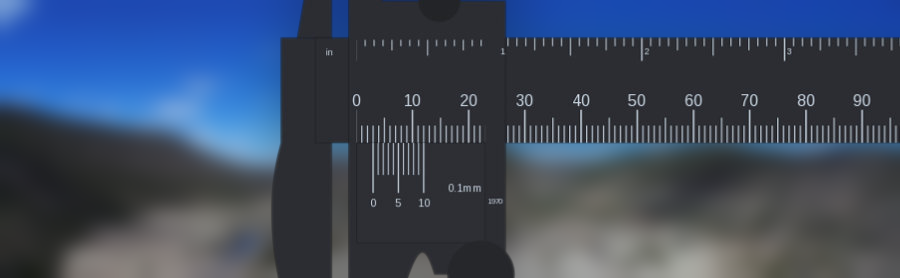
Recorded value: value=3.0 unit=mm
